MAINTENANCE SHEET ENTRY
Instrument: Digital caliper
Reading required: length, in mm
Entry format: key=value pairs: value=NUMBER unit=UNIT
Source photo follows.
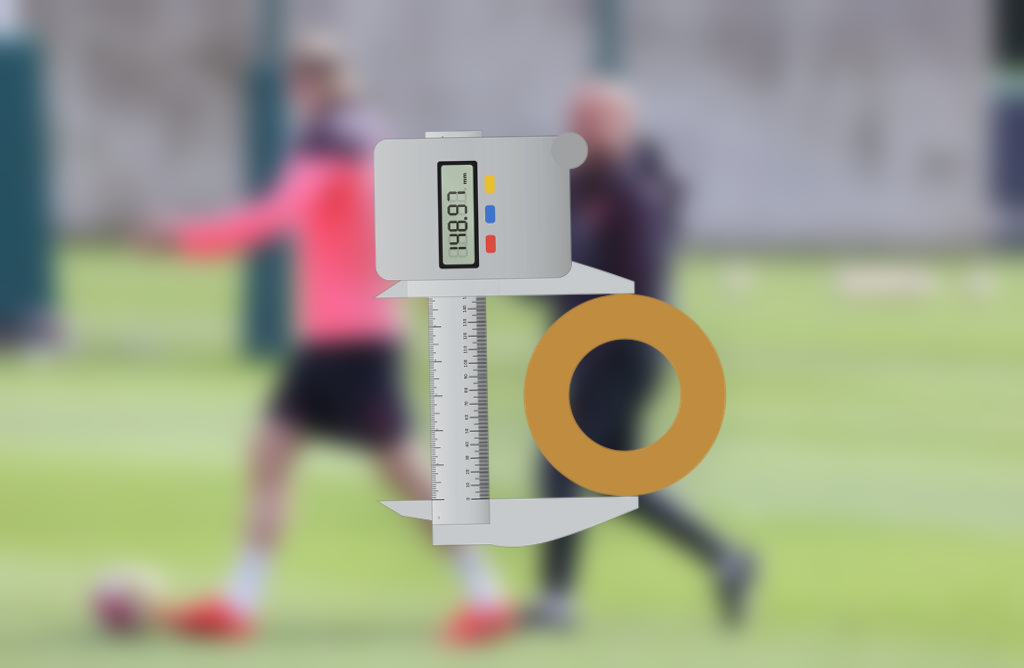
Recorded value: value=148.97 unit=mm
